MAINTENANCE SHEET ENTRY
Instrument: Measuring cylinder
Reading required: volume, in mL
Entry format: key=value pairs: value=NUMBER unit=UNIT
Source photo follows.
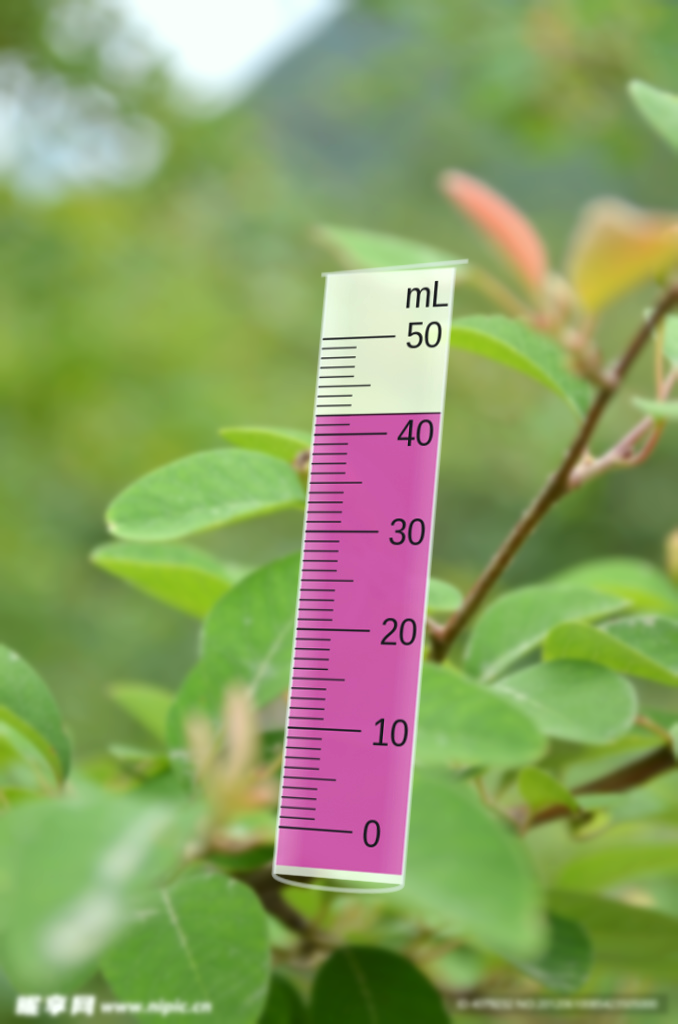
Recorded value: value=42 unit=mL
